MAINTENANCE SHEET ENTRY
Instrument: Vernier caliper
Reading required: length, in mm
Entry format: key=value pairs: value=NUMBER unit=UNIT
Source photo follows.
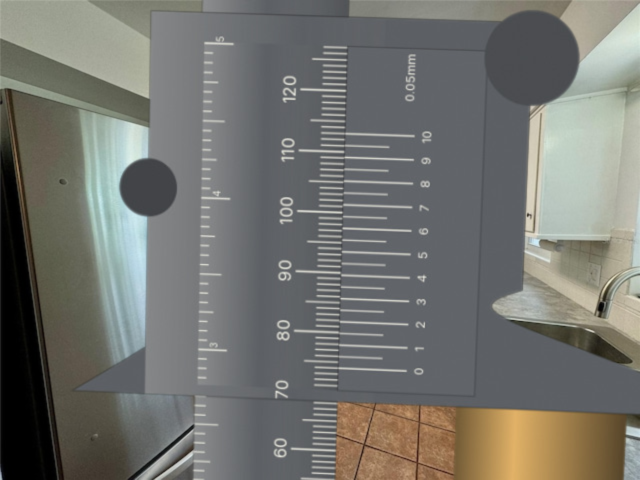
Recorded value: value=74.0 unit=mm
